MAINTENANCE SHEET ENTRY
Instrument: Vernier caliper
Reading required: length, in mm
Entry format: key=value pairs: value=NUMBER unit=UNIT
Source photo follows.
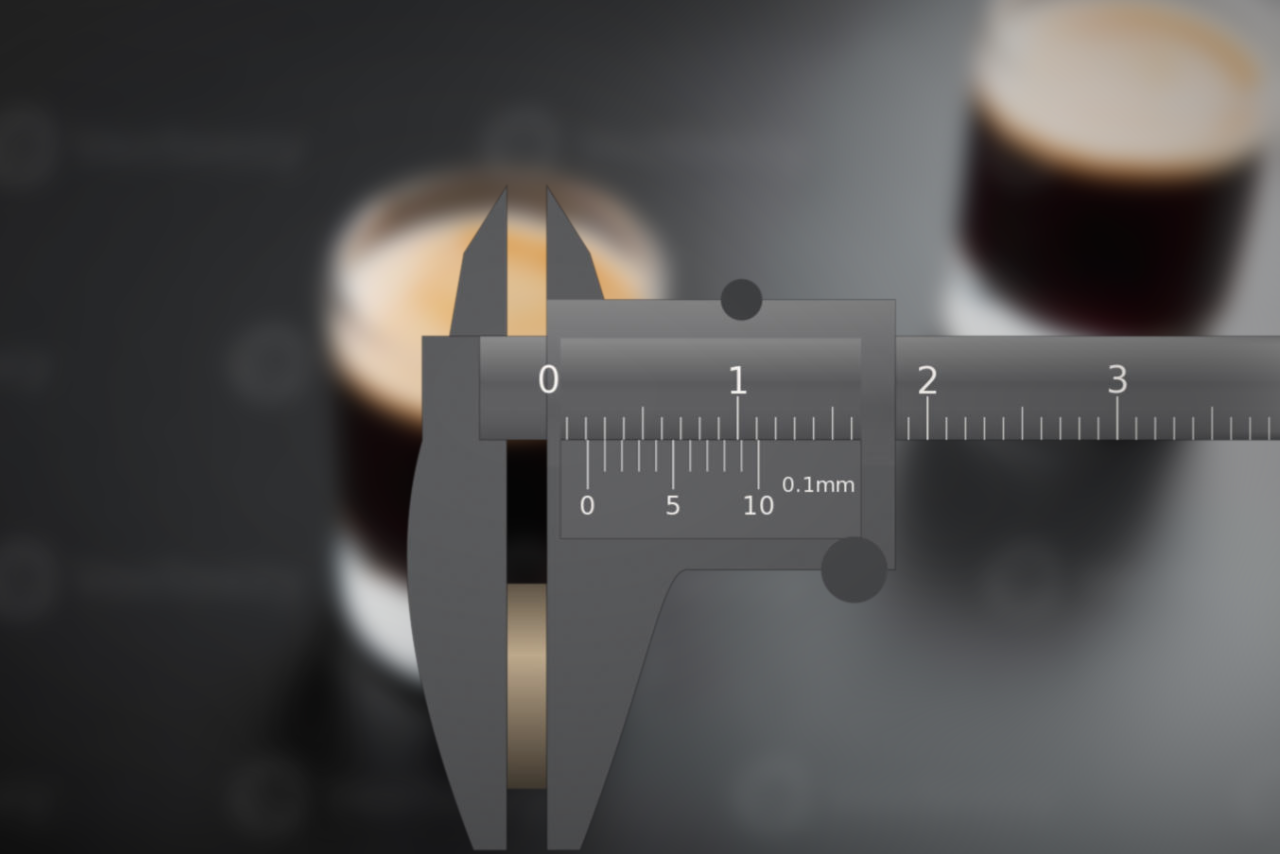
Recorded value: value=2.1 unit=mm
